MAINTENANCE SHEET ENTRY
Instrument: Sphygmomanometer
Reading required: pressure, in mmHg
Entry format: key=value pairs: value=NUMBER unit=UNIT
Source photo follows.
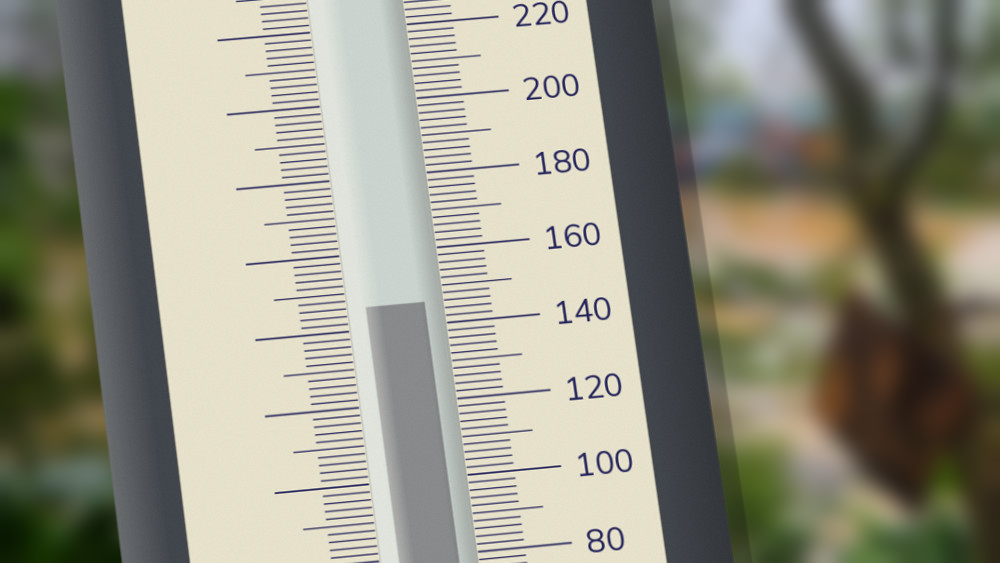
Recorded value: value=146 unit=mmHg
